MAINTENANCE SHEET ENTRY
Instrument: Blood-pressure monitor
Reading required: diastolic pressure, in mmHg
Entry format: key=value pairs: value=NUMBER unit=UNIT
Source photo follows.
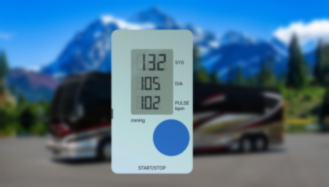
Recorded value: value=105 unit=mmHg
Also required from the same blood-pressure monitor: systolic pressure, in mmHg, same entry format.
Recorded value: value=132 unit=mmHg
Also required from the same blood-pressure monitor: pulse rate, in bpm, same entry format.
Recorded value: value=102 unit=bpm
